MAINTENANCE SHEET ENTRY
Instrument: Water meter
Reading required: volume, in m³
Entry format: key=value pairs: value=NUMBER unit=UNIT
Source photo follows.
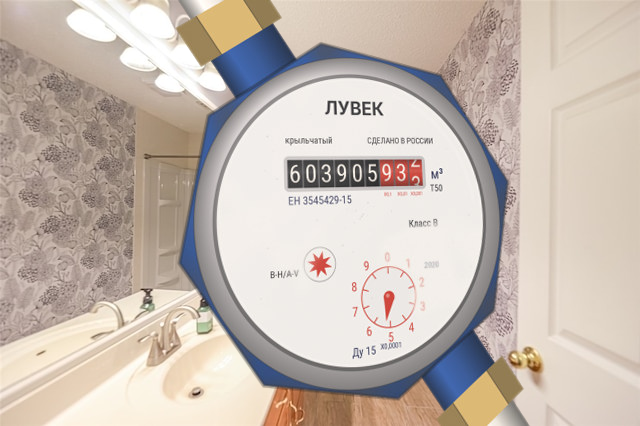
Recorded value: value=603905.9325 unit=m³
